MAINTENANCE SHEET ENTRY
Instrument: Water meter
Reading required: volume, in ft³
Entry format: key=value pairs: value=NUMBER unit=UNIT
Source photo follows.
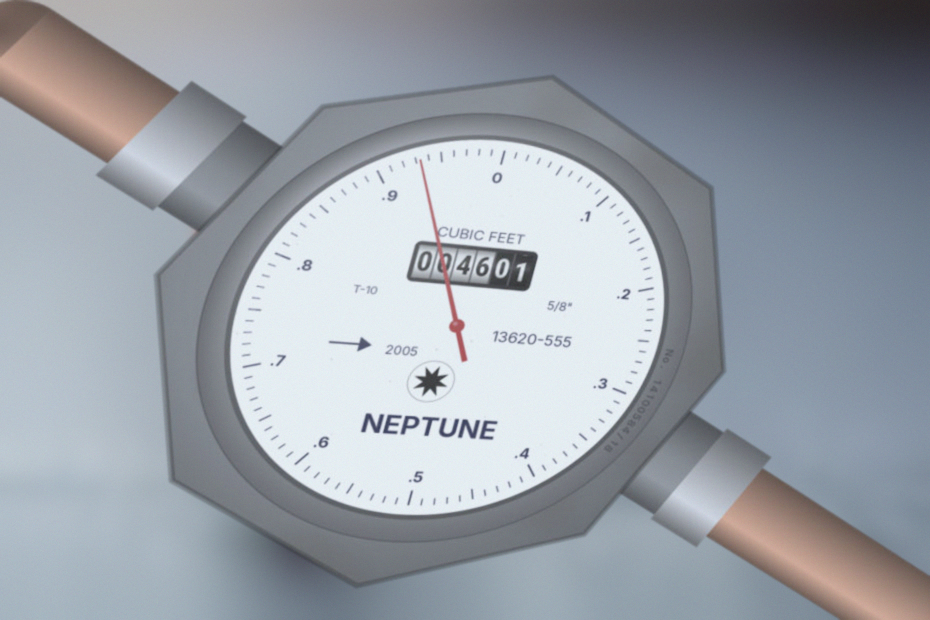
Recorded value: value=4600.93 unit=ft³
